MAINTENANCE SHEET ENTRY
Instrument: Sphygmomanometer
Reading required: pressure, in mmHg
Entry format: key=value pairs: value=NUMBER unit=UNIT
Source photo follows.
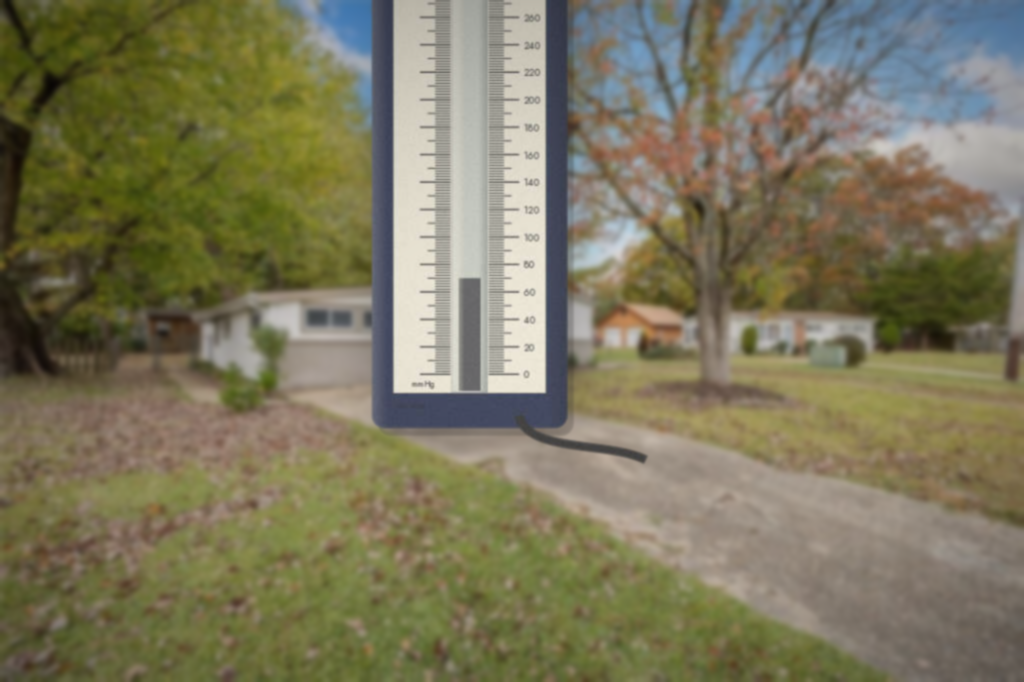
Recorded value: value=70 unit=mmHg
